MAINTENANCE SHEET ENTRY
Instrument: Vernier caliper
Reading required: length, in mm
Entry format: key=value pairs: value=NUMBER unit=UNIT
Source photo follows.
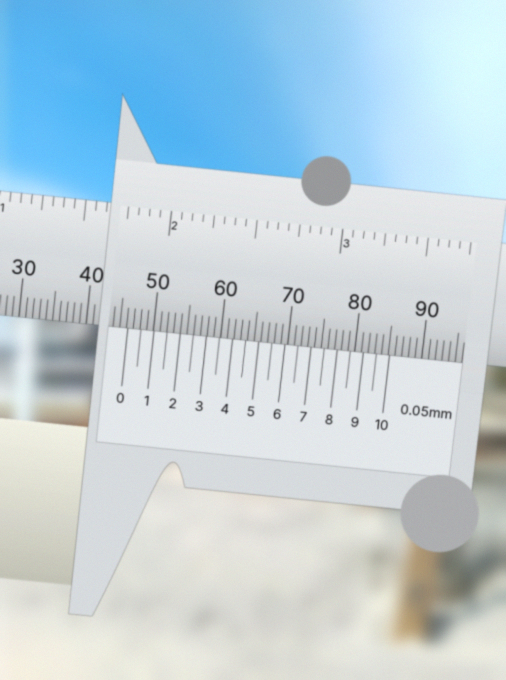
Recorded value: value=46.2 unit=mm
